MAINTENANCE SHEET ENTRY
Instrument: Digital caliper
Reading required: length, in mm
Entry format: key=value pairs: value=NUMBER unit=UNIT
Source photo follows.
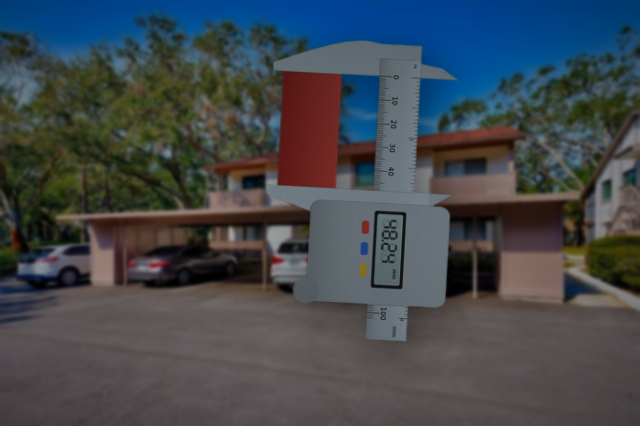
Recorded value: value=48.24 unit=mm
